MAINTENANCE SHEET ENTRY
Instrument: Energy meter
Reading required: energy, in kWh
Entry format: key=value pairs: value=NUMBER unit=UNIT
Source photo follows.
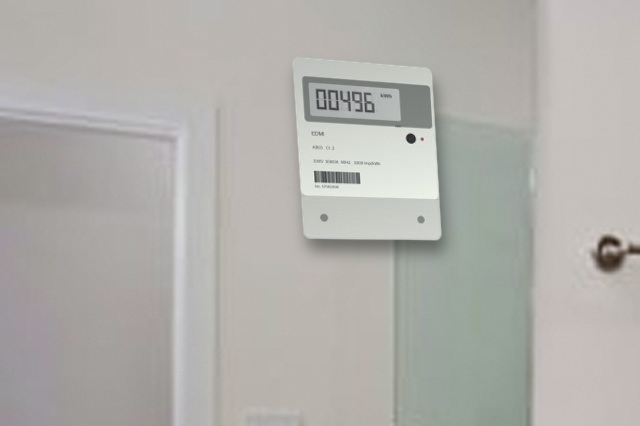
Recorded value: value=496 unit=kWh
